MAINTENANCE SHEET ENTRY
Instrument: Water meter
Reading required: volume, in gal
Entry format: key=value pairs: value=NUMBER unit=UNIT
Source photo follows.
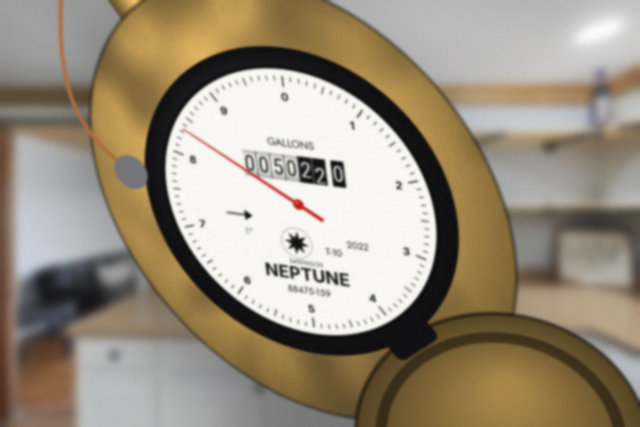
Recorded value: value=50218.3 unit=gal
